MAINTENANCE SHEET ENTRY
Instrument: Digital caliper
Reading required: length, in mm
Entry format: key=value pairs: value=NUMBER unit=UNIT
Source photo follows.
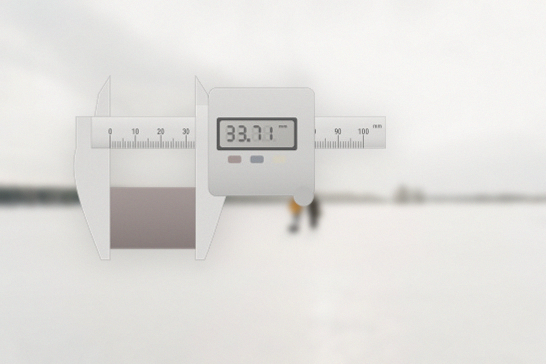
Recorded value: value=33.71 unit=mm
